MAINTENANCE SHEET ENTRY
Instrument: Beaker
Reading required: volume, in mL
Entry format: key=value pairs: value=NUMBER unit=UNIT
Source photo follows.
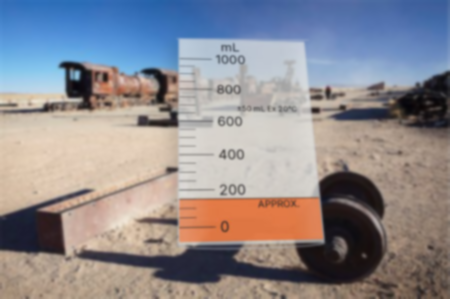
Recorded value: value=150 unit=mL
